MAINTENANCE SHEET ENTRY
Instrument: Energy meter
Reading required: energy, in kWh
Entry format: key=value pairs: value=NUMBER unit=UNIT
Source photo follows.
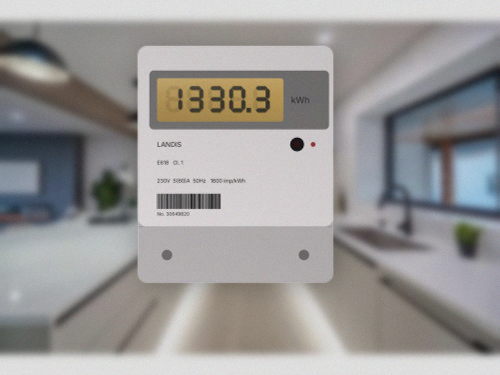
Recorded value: value=1330.3 unit=kWh
